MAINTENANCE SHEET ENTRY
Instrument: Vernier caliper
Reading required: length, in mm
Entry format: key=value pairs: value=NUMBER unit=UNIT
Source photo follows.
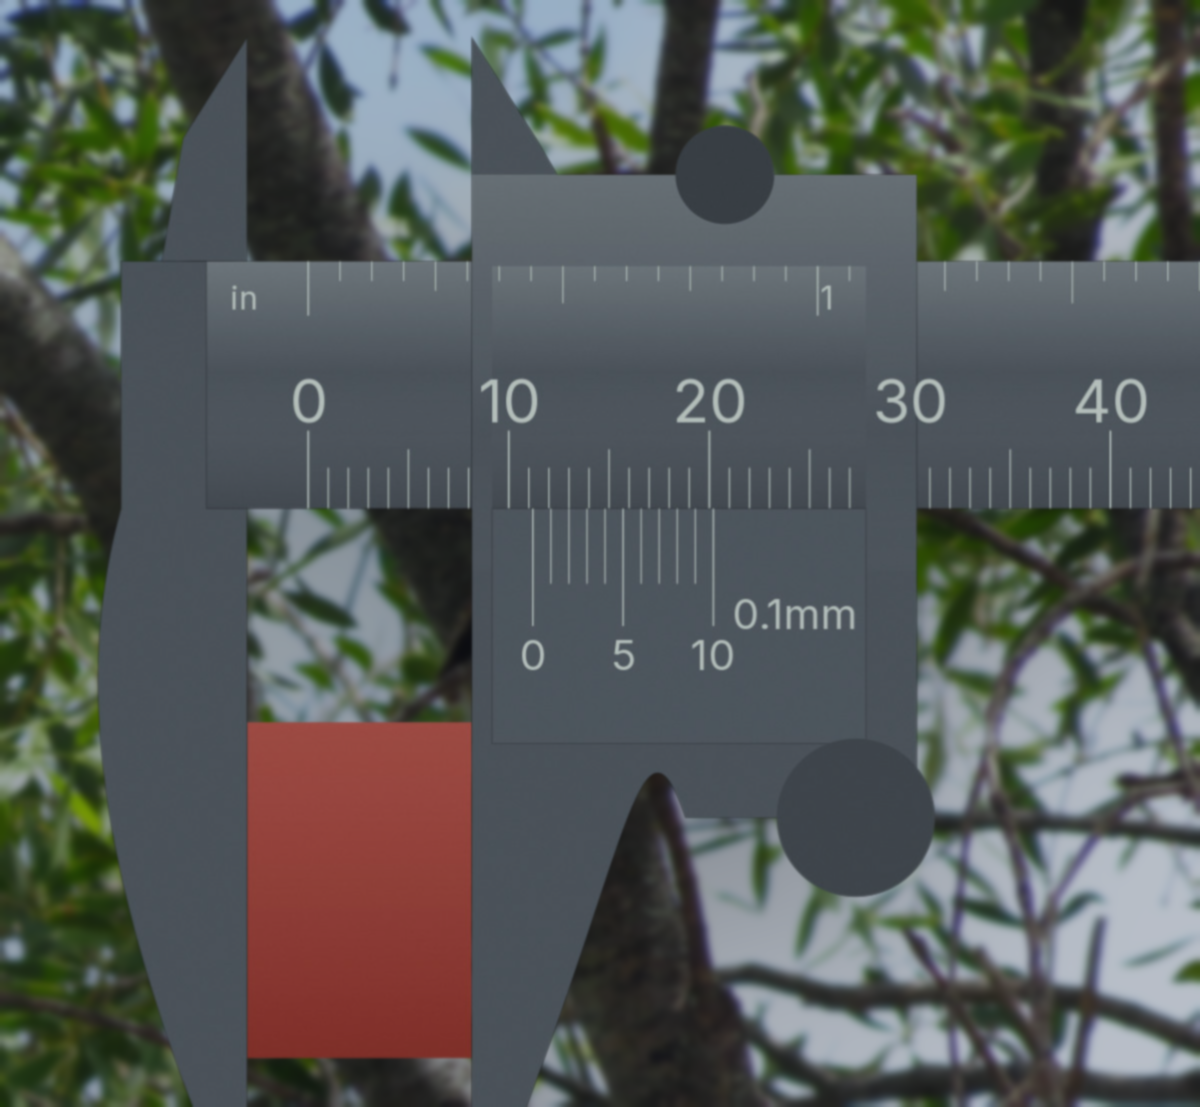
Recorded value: value=11.2 unit=mm
